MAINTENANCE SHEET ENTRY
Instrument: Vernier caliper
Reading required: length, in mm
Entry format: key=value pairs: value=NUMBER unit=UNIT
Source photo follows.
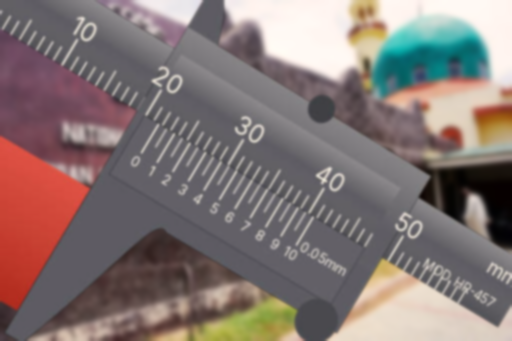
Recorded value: value=21.6 unit=mm
